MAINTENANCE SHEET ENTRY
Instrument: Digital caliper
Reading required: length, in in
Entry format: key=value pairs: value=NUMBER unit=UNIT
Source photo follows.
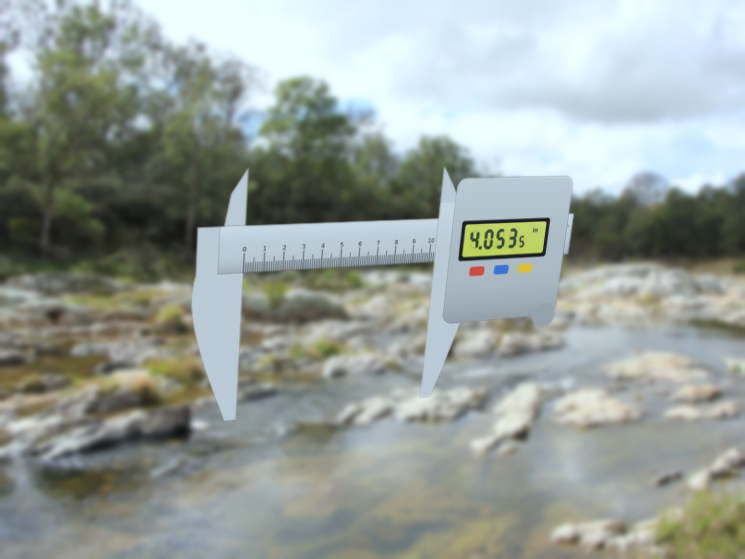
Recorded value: value=4.0535 unit=in
